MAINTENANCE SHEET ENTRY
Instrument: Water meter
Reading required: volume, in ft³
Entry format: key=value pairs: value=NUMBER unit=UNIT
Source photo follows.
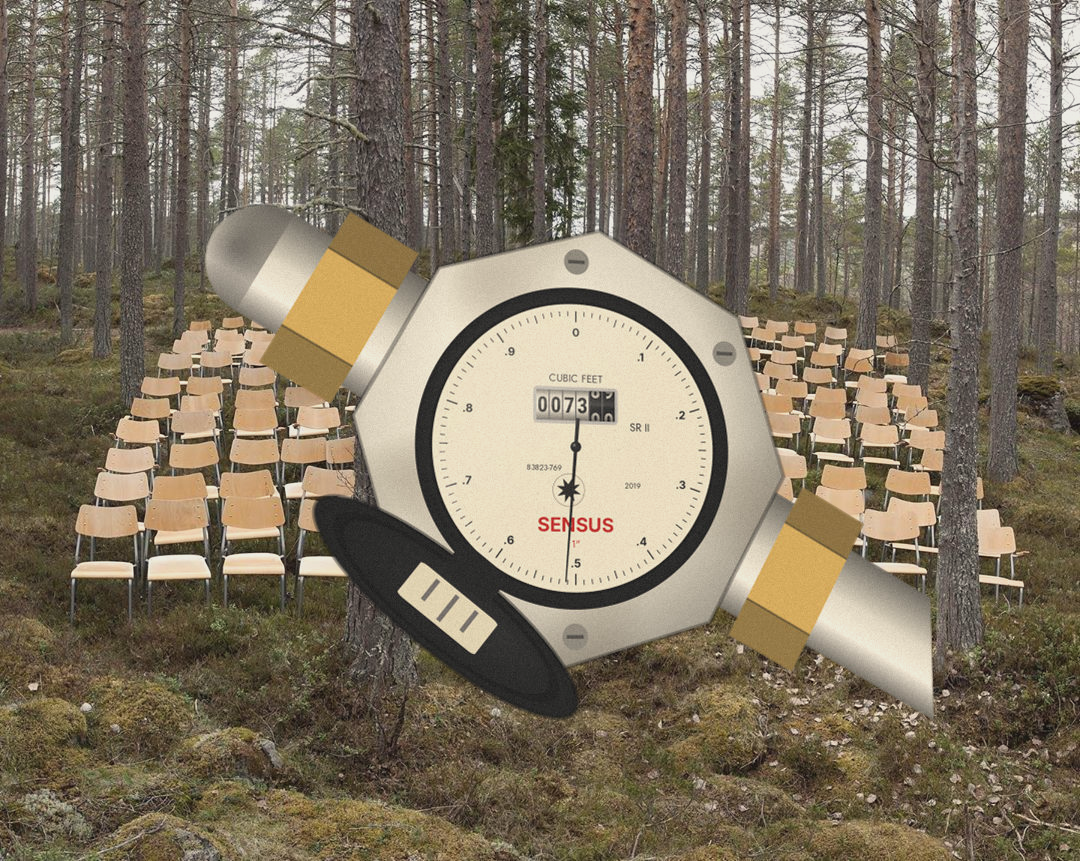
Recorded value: value=7389.51 unit=ft³
